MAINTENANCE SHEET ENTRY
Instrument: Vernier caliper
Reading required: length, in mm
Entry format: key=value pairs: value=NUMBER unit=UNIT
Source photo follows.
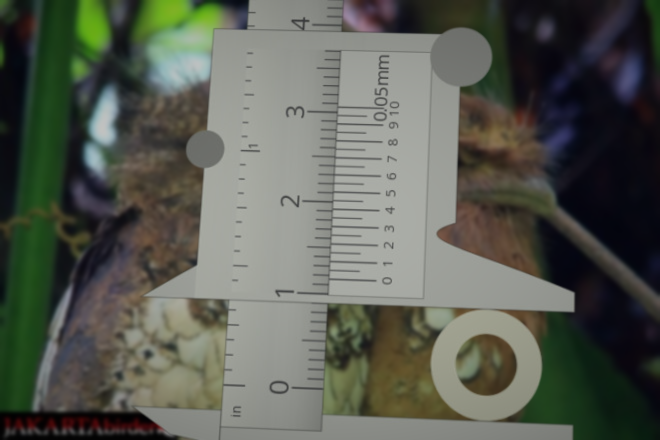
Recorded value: value=11.6 unit=mm
